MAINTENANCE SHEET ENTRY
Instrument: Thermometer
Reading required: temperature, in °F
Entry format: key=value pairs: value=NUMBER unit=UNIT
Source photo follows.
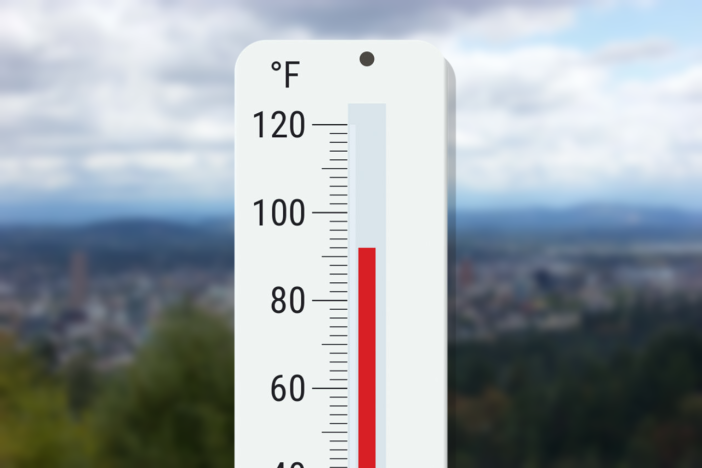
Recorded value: value=92 unit=°F
